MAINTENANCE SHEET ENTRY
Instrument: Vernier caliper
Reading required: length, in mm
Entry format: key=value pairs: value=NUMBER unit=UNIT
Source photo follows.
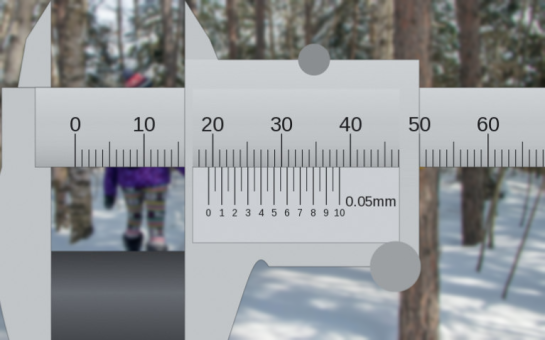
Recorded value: value=19.4 unit=mm
